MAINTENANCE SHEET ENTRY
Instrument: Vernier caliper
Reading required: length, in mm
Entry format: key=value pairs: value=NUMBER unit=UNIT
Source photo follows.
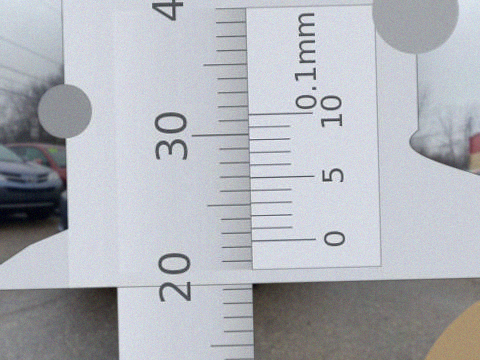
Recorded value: value=22.4 unit=mm
